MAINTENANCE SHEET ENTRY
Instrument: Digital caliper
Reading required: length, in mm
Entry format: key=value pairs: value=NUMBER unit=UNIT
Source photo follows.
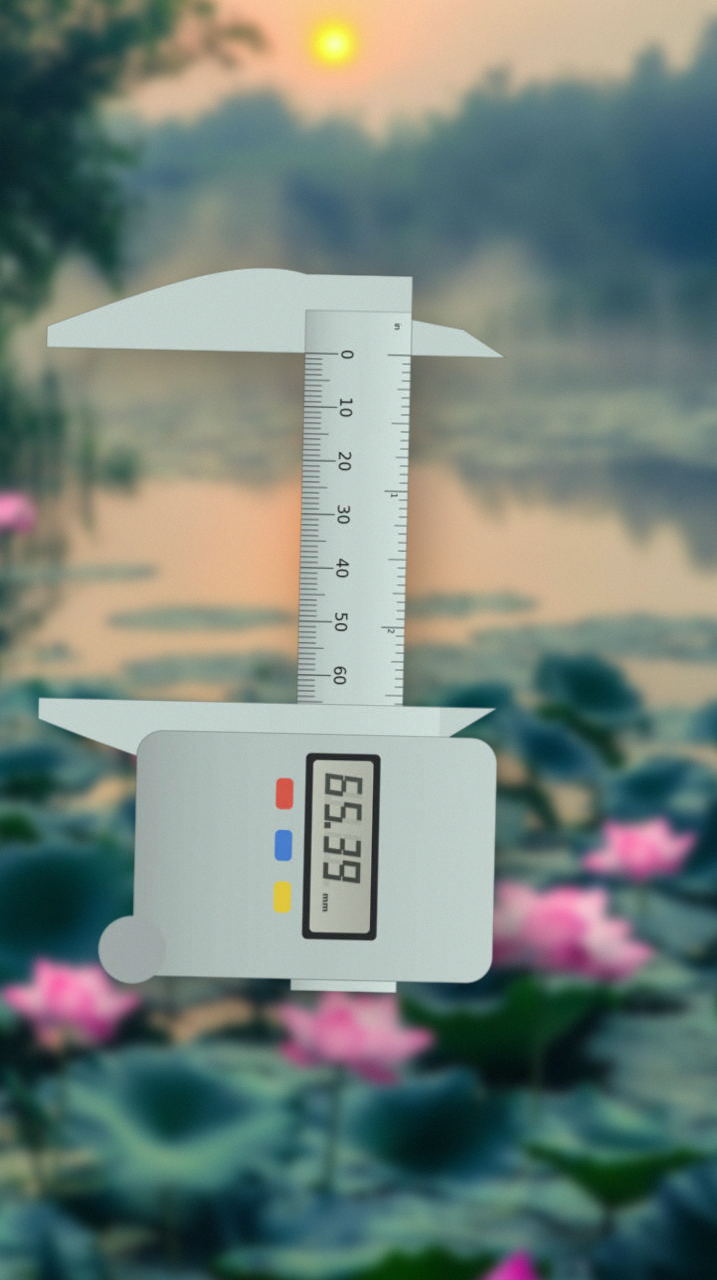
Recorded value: value=65.39 unit=mm
